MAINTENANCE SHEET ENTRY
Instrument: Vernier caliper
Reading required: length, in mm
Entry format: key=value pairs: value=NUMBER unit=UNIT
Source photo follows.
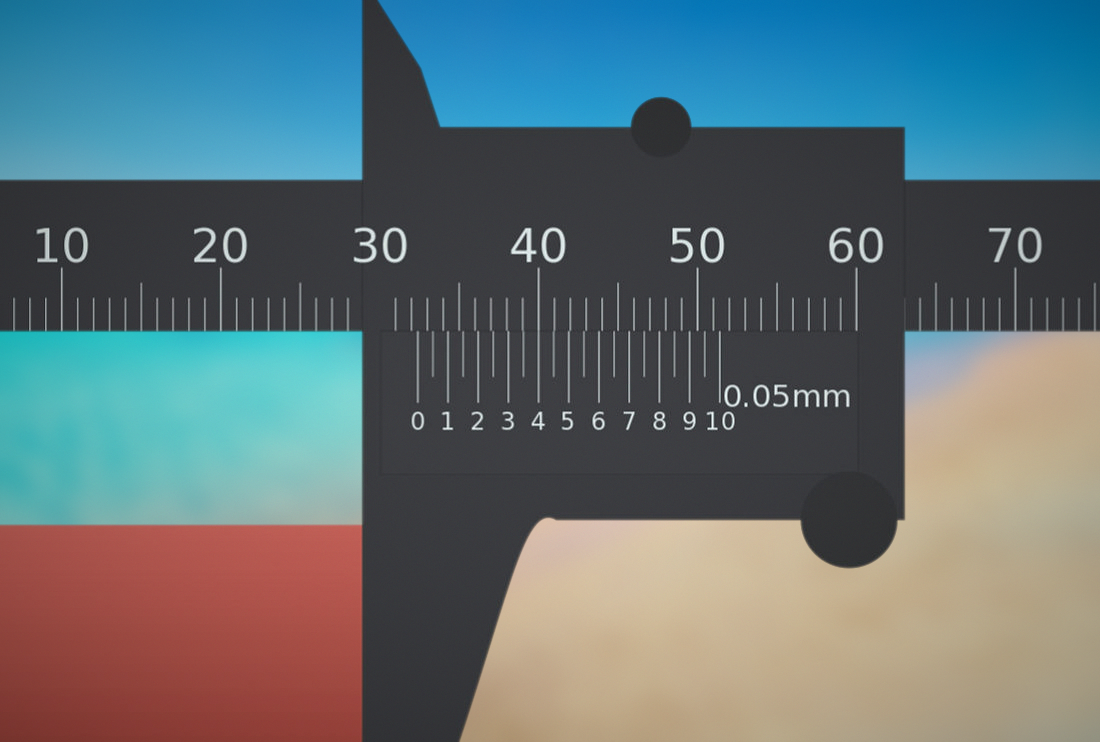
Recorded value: value=32.4 unit=mm
